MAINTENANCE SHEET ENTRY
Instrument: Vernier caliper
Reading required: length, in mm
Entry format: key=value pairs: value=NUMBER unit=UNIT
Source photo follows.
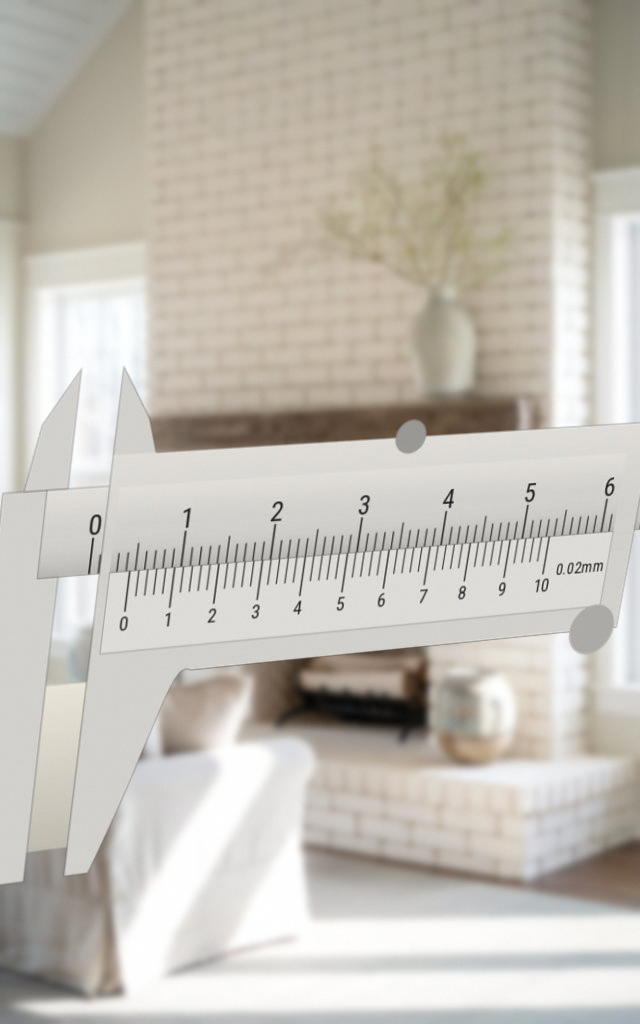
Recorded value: value=4.4 unit=mm
